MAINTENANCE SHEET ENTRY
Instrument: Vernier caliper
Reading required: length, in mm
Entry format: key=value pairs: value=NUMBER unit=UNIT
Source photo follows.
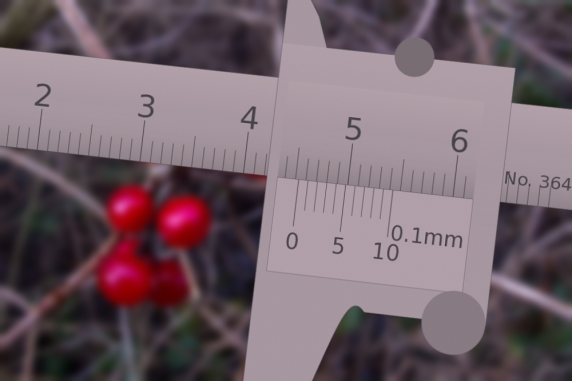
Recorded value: value=45.3 unit=mm
